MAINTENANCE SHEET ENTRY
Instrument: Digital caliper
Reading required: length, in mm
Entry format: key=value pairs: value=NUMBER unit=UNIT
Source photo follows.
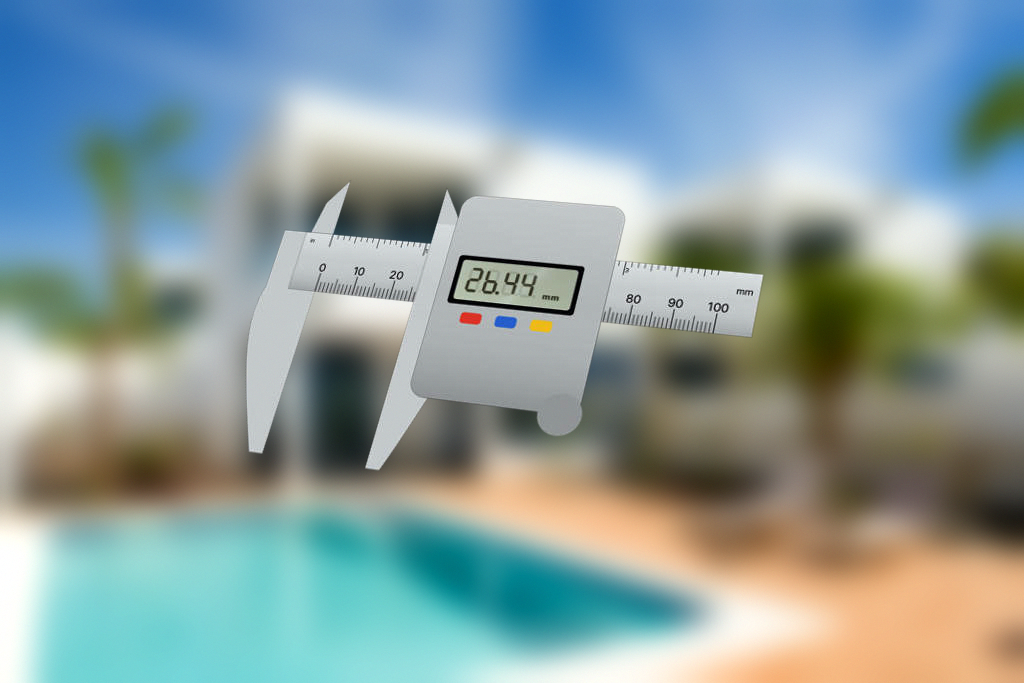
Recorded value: value=26.44 unit=mm
